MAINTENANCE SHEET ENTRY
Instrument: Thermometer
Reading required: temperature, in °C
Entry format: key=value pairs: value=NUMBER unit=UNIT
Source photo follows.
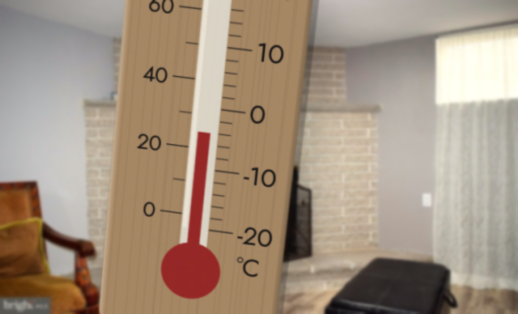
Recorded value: value=-4 unit=°C
